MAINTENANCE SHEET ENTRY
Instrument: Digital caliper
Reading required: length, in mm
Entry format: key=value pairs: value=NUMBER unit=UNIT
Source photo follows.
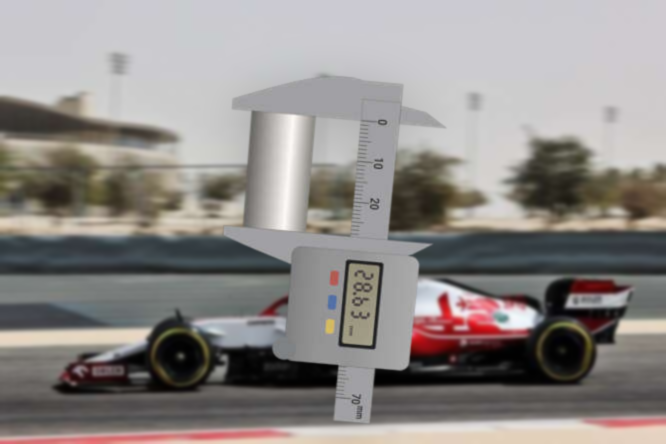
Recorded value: value=28.63 unit=mm
